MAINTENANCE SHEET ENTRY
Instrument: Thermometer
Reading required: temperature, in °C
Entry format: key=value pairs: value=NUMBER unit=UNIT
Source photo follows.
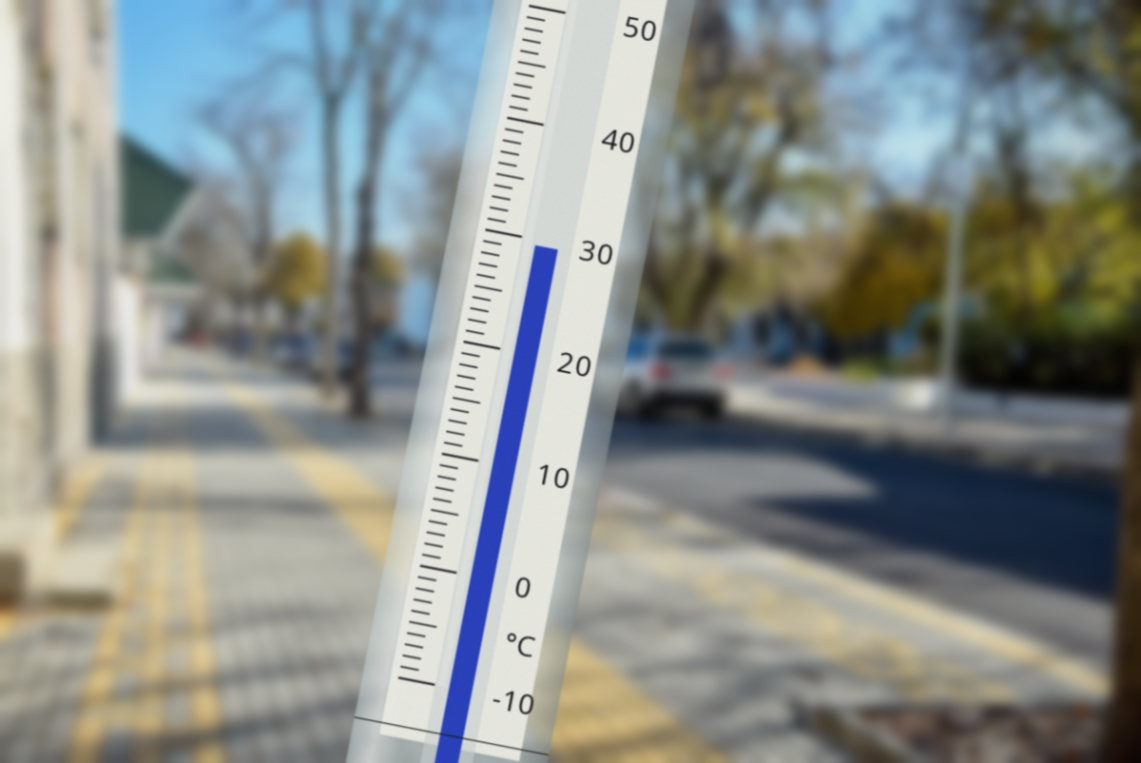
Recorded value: value=29.5 unit=°C
